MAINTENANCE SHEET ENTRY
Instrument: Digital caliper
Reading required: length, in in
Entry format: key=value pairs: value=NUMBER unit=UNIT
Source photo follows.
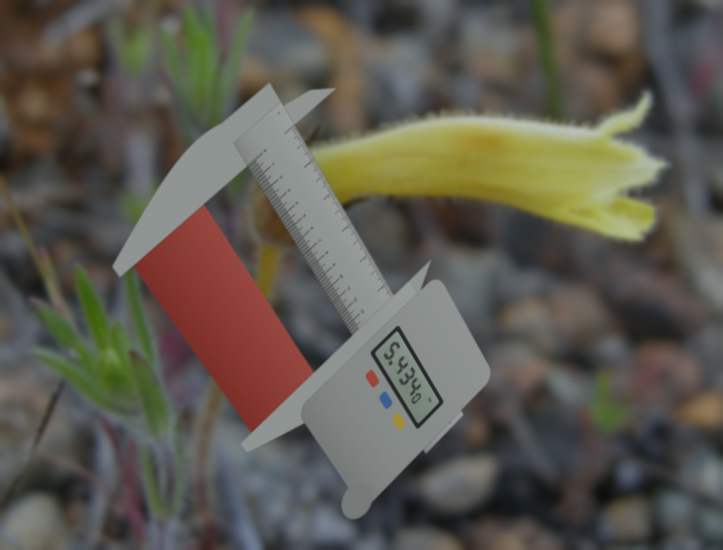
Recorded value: value=5.4340 unit=in
